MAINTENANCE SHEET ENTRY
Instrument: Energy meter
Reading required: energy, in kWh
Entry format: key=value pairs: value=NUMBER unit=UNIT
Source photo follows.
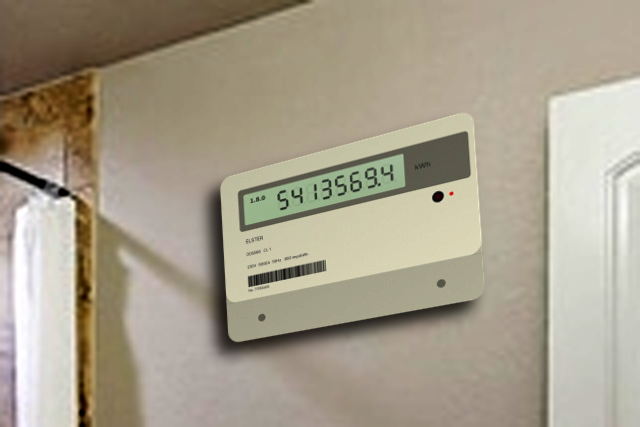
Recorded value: value=5413569.4 unit=kWh
